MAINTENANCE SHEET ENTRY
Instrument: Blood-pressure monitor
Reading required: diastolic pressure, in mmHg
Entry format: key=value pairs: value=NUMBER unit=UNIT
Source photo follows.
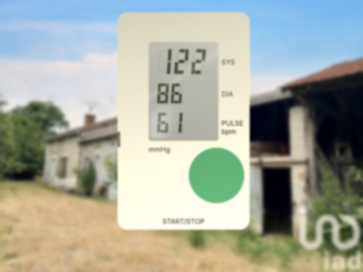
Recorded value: value=86 unit=mmHg
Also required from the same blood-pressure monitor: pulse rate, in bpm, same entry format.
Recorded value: value=61 unit=bpm
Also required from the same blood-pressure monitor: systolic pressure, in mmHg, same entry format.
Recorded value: value=122 unit=mmHg
